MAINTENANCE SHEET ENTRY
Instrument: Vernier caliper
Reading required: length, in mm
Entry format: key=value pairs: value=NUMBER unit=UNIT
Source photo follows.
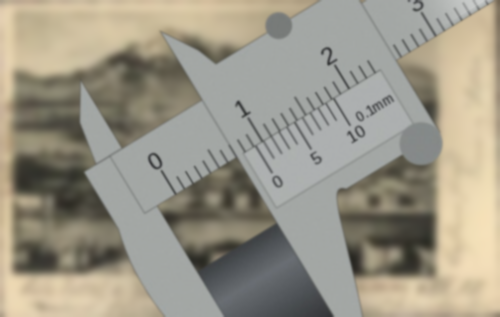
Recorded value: value=9.2 unit=mm
